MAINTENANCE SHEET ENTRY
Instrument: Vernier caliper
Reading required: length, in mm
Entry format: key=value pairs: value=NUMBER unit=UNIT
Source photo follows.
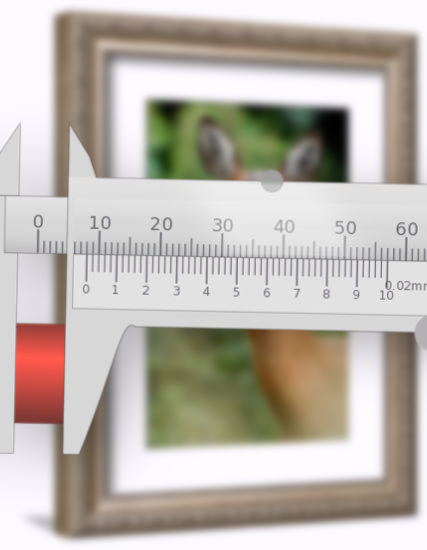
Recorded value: value=8.0 unit=mm
